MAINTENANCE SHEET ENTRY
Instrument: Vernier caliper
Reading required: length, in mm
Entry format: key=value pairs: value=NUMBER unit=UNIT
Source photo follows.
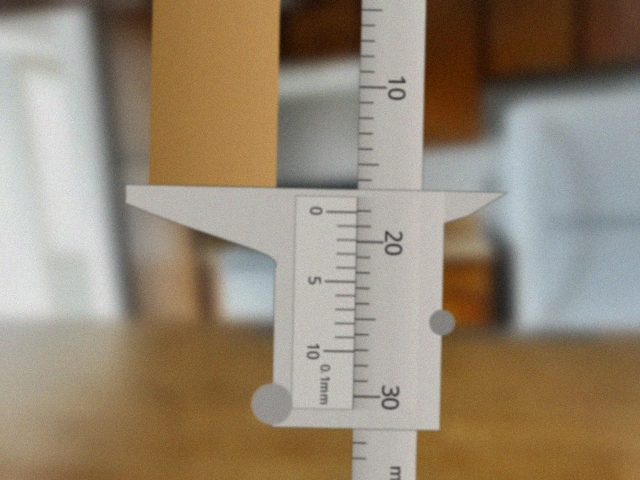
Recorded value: value=18.1 unit=mm
